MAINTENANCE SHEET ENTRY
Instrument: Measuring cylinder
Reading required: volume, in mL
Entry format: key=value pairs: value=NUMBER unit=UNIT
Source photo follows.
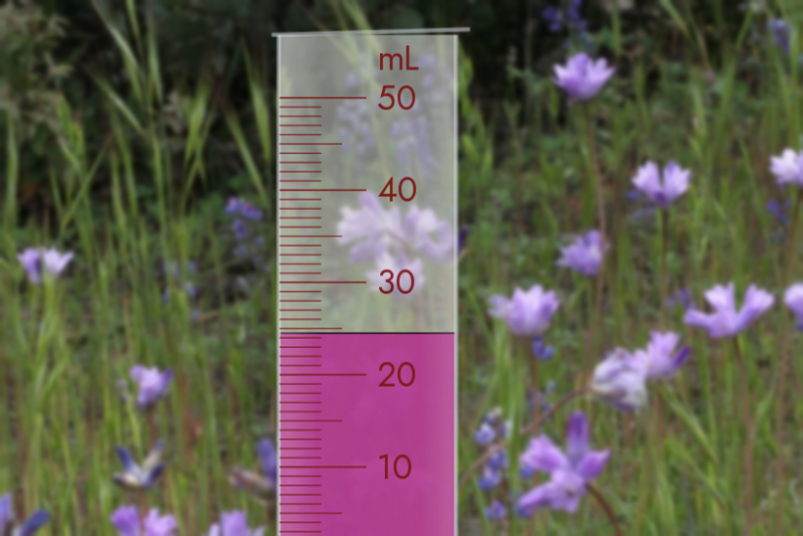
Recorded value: value=24.5 unit=mL
